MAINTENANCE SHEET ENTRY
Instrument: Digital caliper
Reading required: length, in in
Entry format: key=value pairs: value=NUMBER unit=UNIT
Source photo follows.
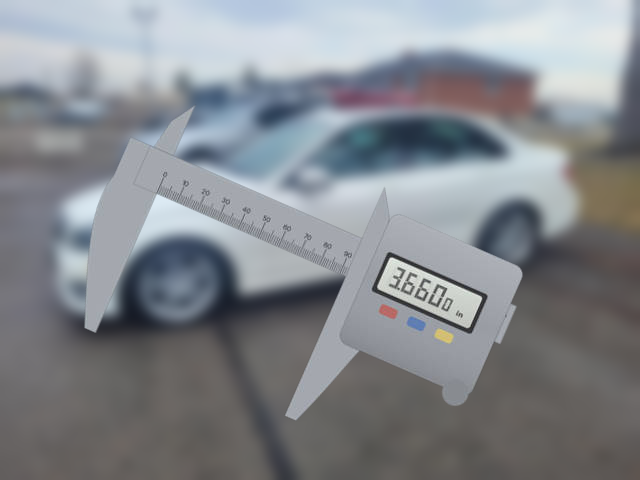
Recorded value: value=3.6600 unit=in
